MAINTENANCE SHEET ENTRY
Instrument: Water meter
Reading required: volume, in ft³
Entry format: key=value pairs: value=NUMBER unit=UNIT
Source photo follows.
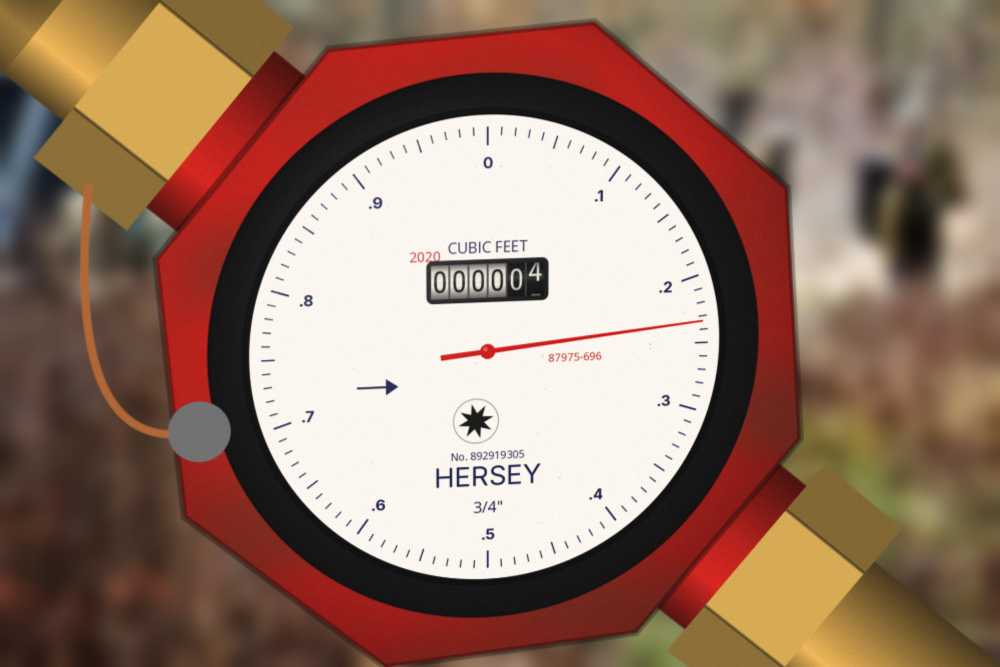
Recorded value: value=4.23 unit=ft³
